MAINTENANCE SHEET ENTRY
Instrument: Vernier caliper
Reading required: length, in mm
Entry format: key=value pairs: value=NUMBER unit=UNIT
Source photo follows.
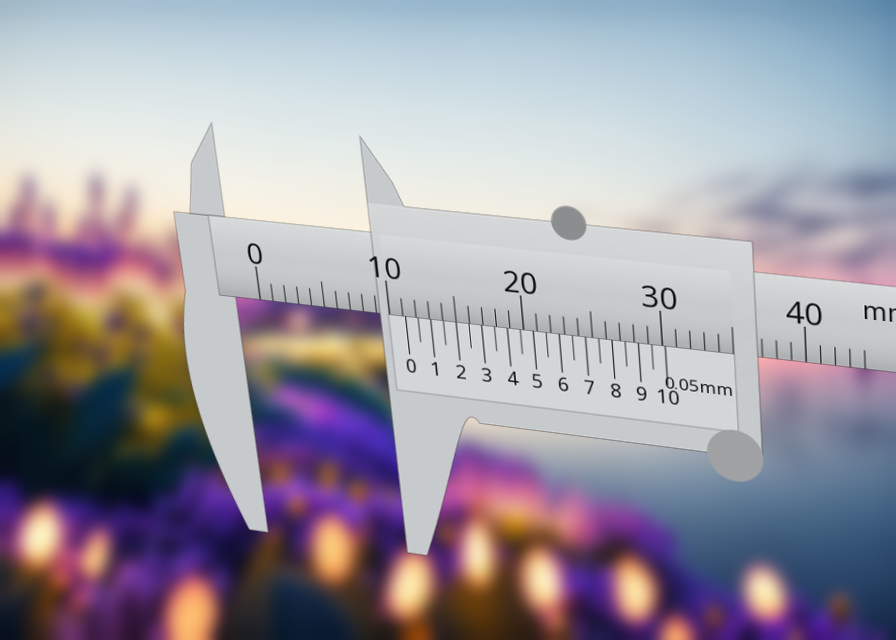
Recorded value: value=11.2 unit=mm
